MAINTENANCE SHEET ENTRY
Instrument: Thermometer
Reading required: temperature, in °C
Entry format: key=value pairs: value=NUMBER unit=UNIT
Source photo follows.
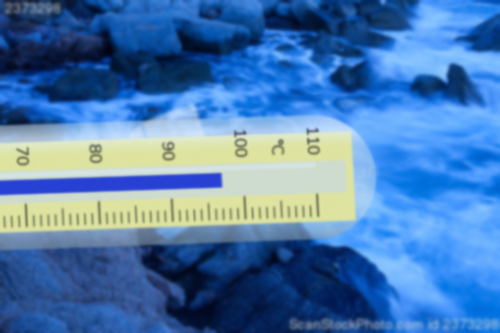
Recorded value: value=97 unit=°C
